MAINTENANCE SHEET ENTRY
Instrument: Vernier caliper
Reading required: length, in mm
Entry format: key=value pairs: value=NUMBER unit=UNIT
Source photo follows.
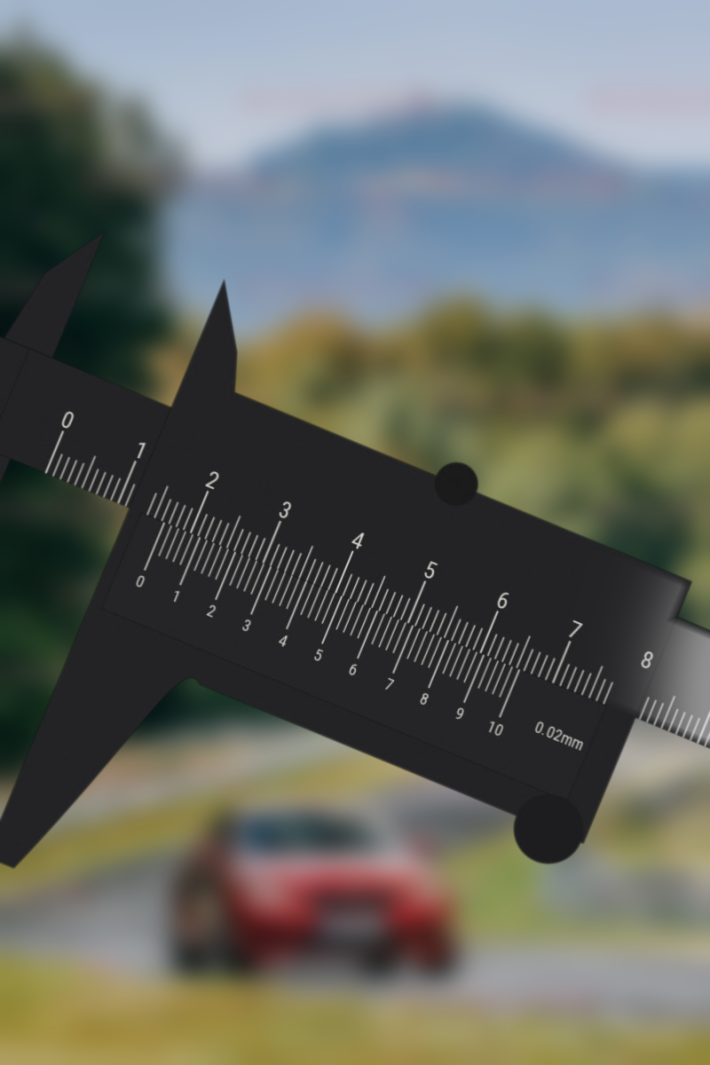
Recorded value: value=16.4 unit=mm
